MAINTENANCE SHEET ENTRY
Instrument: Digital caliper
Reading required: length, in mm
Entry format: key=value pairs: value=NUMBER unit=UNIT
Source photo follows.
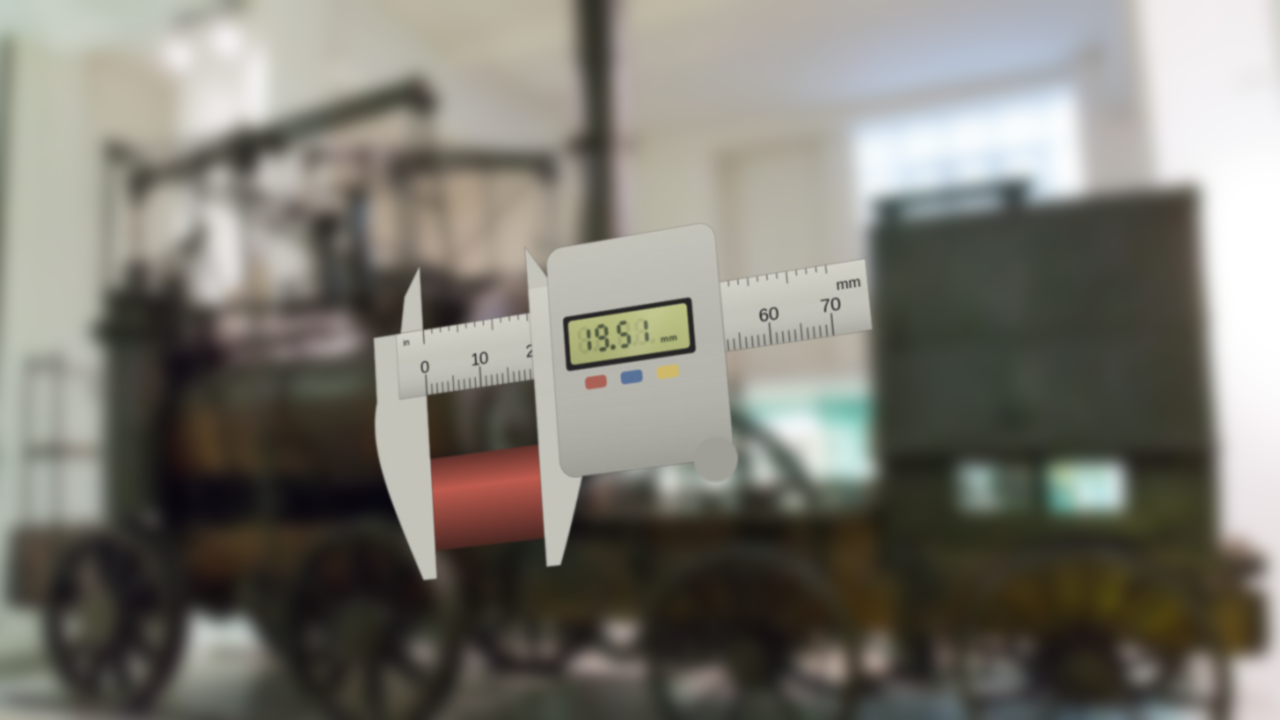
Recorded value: value=19.51 unit=mm
